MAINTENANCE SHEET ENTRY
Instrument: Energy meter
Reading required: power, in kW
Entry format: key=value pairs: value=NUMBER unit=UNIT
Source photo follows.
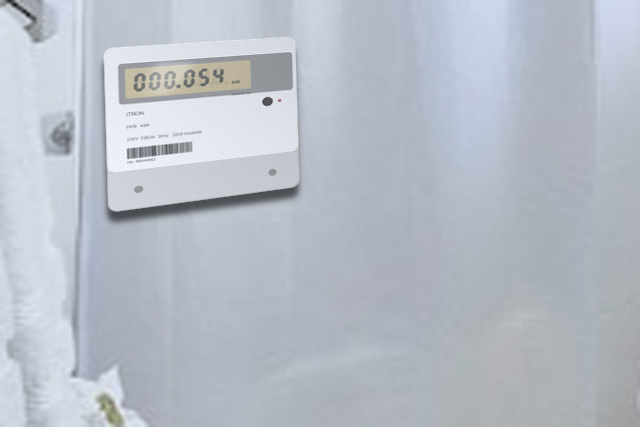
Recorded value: value=0.054 unit=kW
